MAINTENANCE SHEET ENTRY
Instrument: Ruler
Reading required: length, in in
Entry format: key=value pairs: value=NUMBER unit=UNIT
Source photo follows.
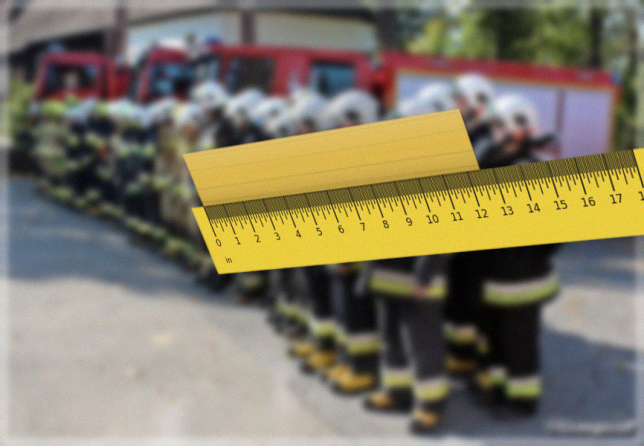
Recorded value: value=12.5 unit=in
